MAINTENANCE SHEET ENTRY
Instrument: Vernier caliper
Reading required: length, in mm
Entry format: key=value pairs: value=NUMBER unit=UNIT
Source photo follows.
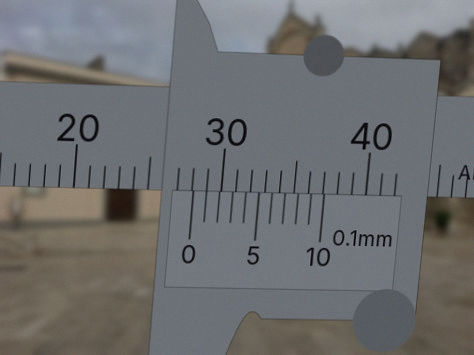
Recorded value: value=28.1 unit=mm
